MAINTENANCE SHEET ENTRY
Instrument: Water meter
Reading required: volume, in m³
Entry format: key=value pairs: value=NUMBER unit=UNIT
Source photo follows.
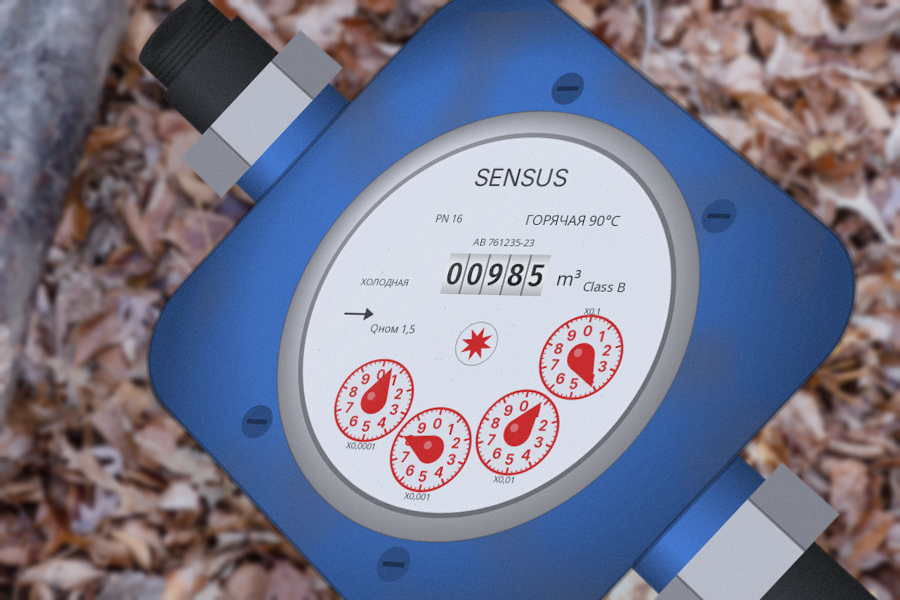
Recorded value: value=985.4080 unit=m³
